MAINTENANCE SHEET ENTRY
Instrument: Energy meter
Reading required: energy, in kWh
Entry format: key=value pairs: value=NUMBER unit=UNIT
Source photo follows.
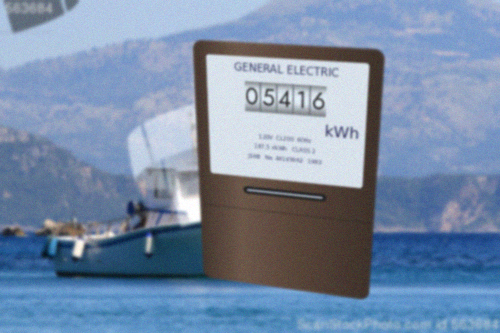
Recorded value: value=5416 unit=kWh
